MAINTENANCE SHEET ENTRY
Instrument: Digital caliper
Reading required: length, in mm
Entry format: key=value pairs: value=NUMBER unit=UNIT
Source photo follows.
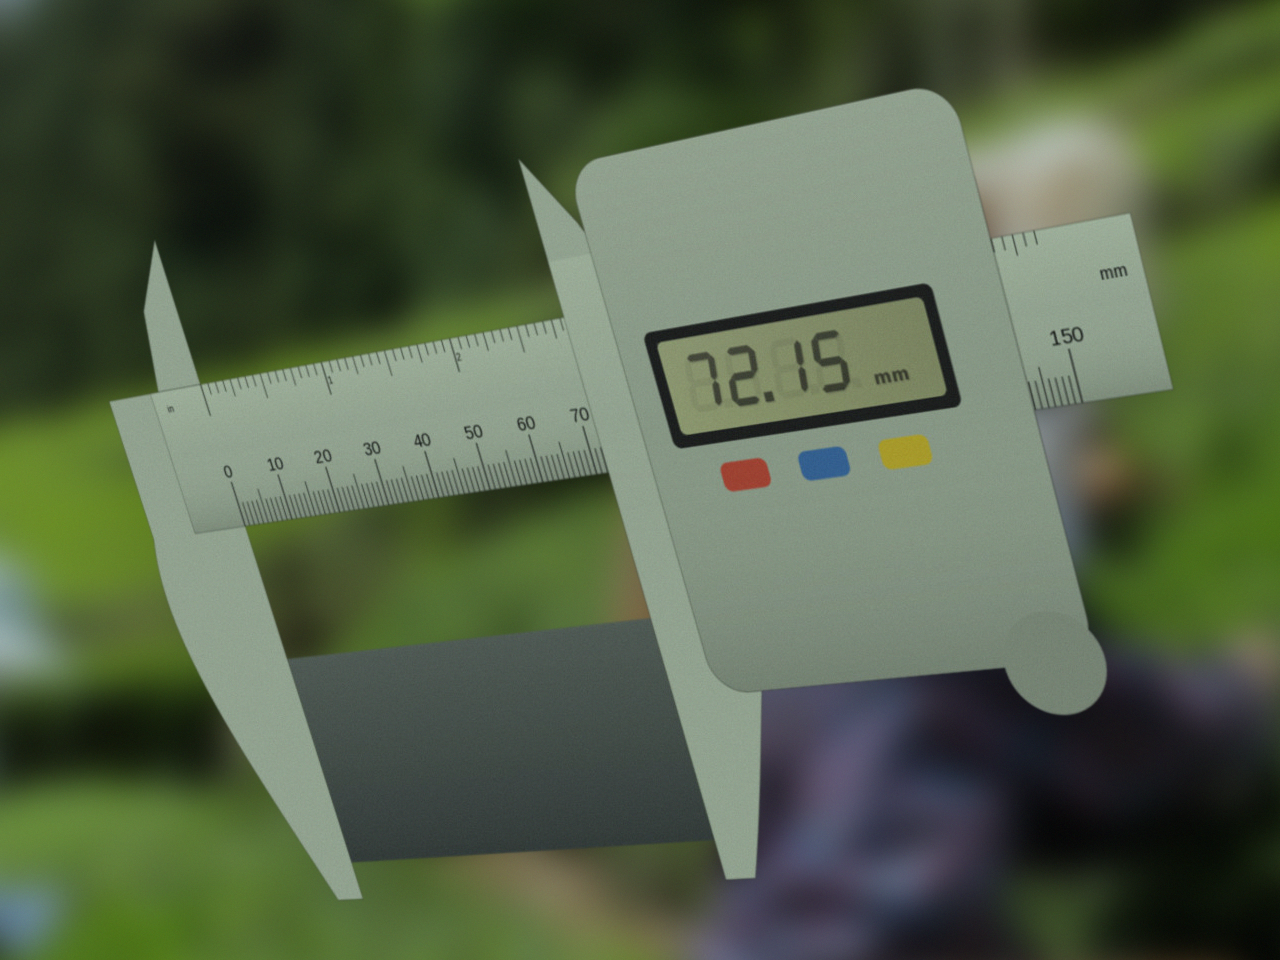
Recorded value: value=72.15 unit=mm
